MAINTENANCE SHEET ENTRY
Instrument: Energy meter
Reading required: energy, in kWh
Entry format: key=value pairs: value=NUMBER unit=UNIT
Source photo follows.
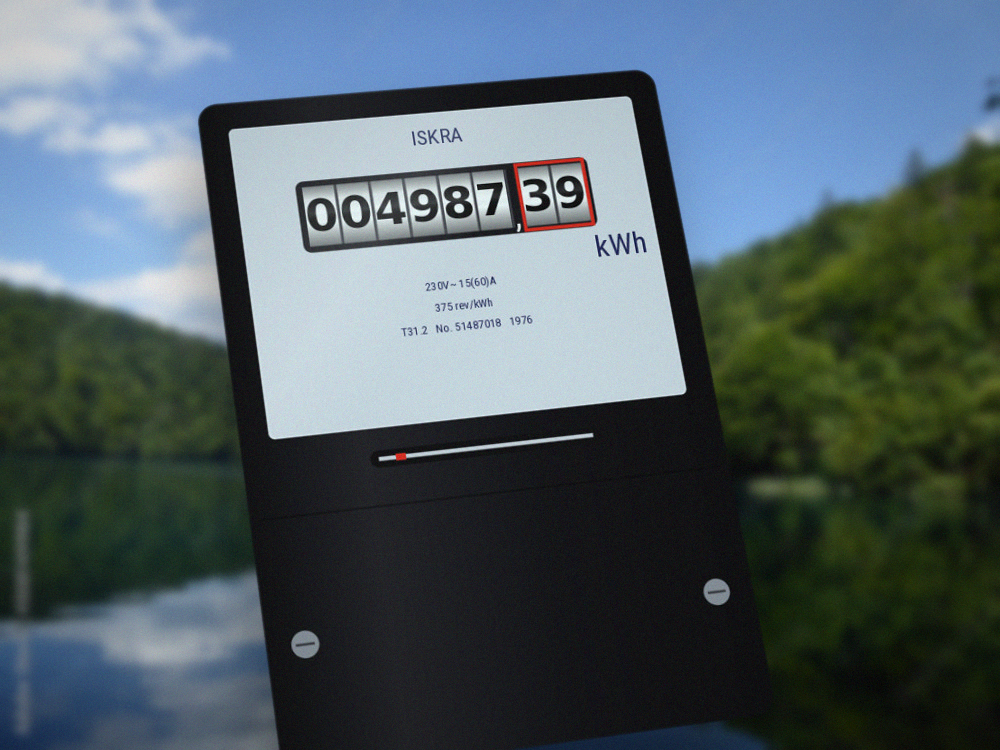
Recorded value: value=4987.39 unit=kWh
